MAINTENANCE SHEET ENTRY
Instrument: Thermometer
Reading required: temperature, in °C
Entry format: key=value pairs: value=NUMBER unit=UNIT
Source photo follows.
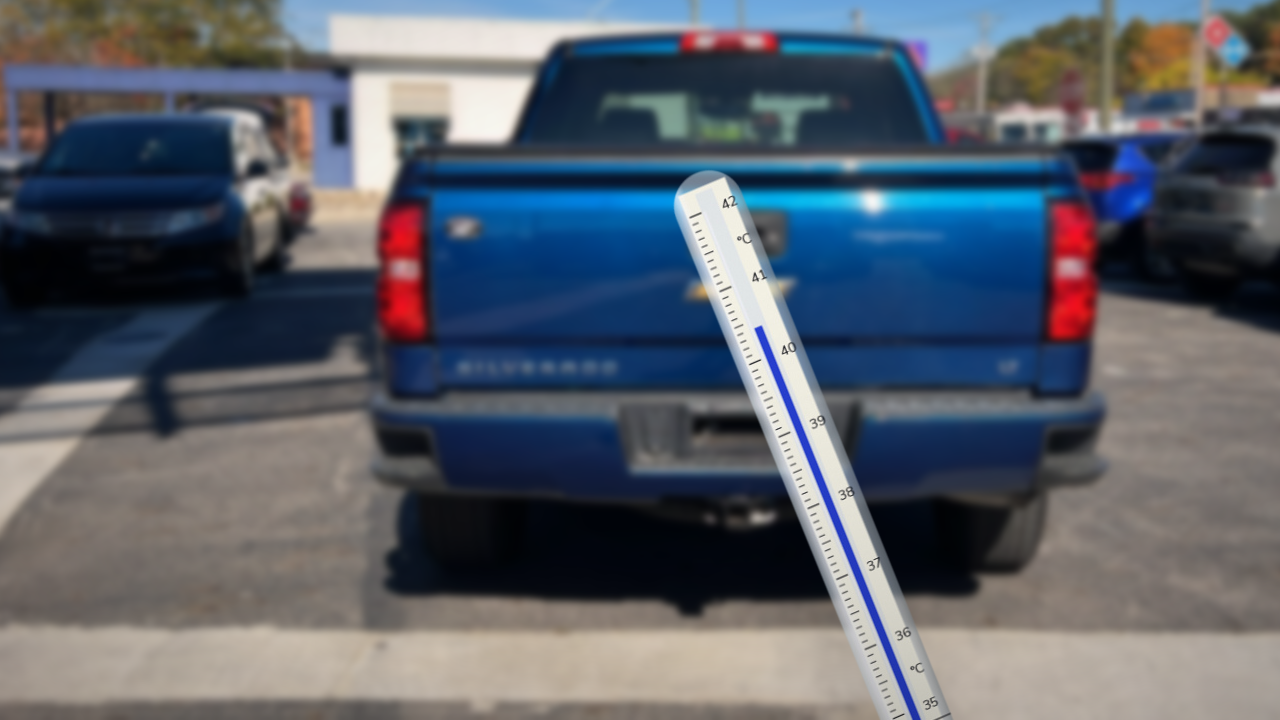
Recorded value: value=40.4 unit=°C
